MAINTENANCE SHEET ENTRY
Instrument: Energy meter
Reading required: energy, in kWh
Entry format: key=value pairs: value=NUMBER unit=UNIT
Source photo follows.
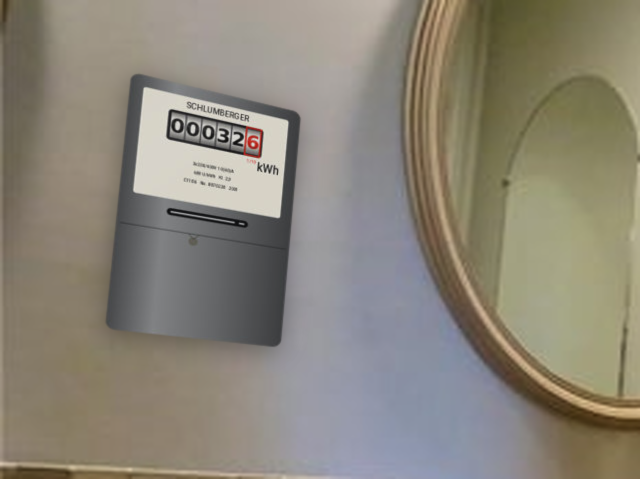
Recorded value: value=32.6 unit=kWh
